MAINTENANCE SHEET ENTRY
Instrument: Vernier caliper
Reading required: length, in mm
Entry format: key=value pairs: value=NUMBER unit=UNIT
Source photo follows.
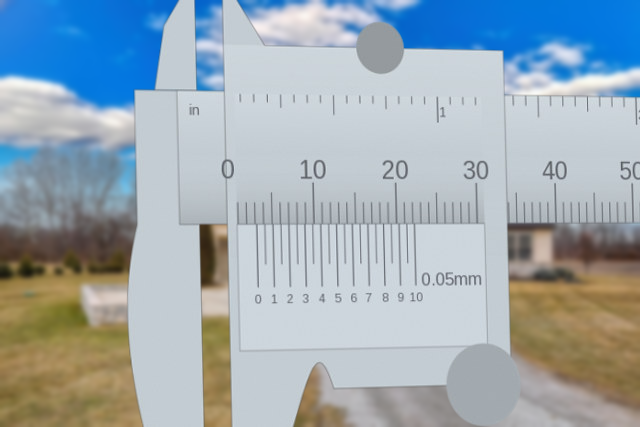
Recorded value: value=3.2 unit=mm
